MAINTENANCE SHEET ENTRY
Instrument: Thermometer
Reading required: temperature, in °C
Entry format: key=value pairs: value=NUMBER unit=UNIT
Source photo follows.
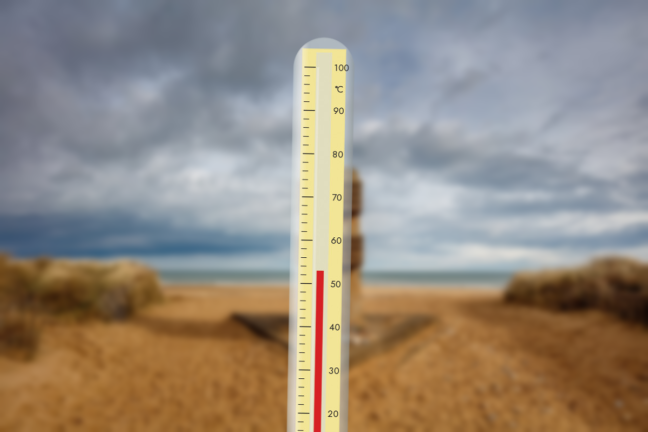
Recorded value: value=53 unit=°C
